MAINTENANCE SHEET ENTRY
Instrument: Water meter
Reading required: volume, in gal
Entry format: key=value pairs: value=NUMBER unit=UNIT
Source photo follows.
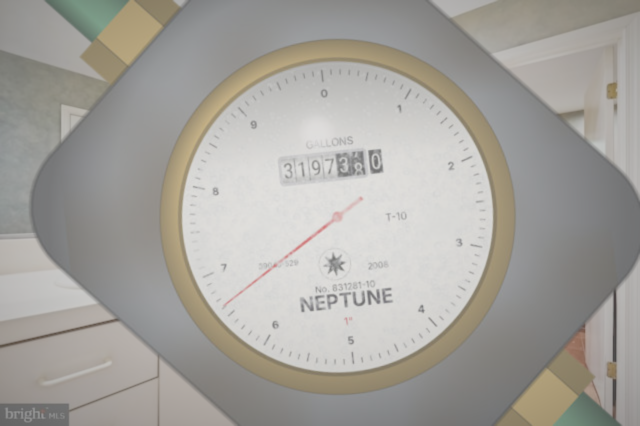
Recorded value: value=3197376.6 unit=gal
